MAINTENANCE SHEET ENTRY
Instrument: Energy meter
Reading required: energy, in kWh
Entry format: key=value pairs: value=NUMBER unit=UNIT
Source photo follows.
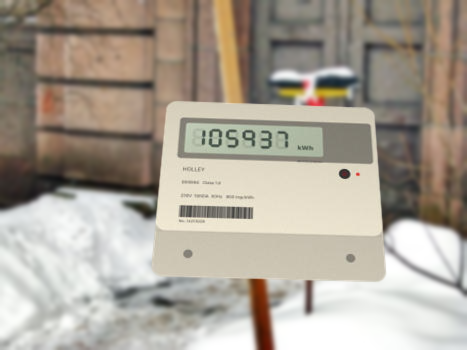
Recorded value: value=105937 unit=kWh
